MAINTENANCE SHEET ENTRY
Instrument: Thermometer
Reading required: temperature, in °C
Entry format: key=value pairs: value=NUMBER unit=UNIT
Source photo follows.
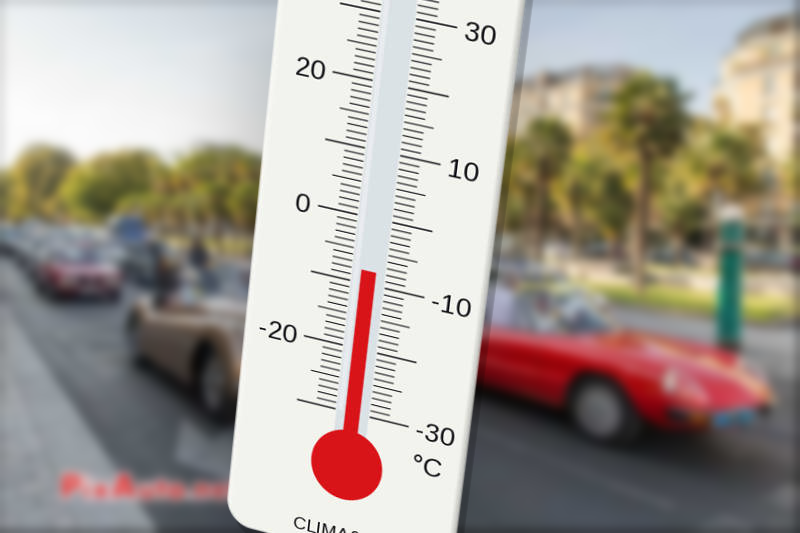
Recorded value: value=-8 unit=°C
